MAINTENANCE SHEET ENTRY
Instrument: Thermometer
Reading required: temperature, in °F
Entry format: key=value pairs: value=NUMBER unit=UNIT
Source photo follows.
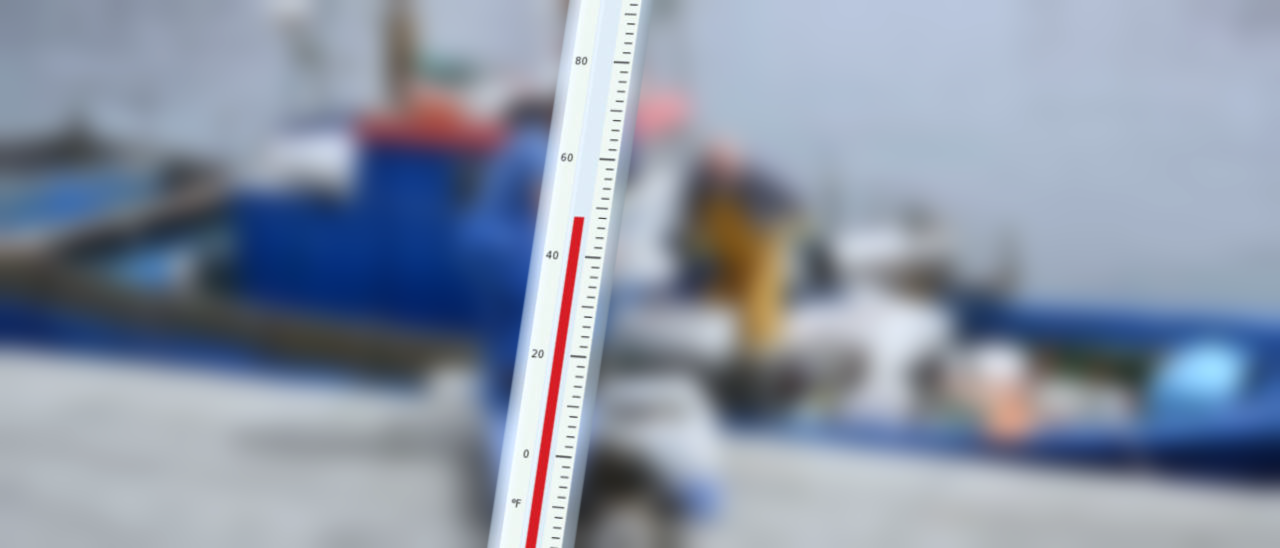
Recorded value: value=48 unit=°F
